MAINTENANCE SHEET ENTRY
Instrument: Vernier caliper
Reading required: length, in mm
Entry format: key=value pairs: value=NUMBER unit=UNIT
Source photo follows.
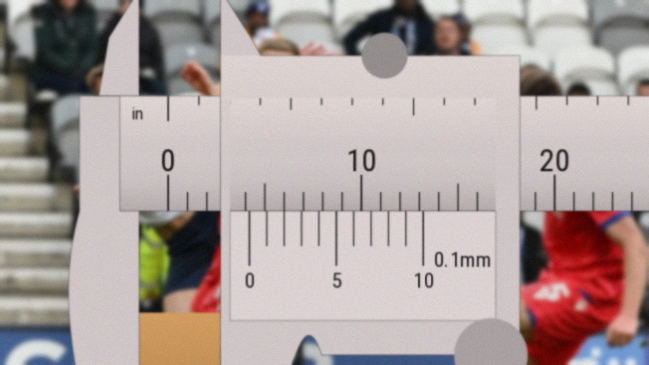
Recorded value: value=4.2 unit=mm
